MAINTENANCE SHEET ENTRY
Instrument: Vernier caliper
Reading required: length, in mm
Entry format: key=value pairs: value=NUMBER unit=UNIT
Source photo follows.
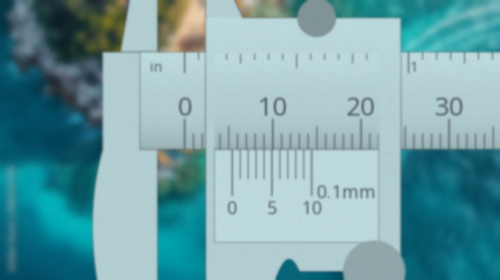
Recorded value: value=5.4 unit=mm
